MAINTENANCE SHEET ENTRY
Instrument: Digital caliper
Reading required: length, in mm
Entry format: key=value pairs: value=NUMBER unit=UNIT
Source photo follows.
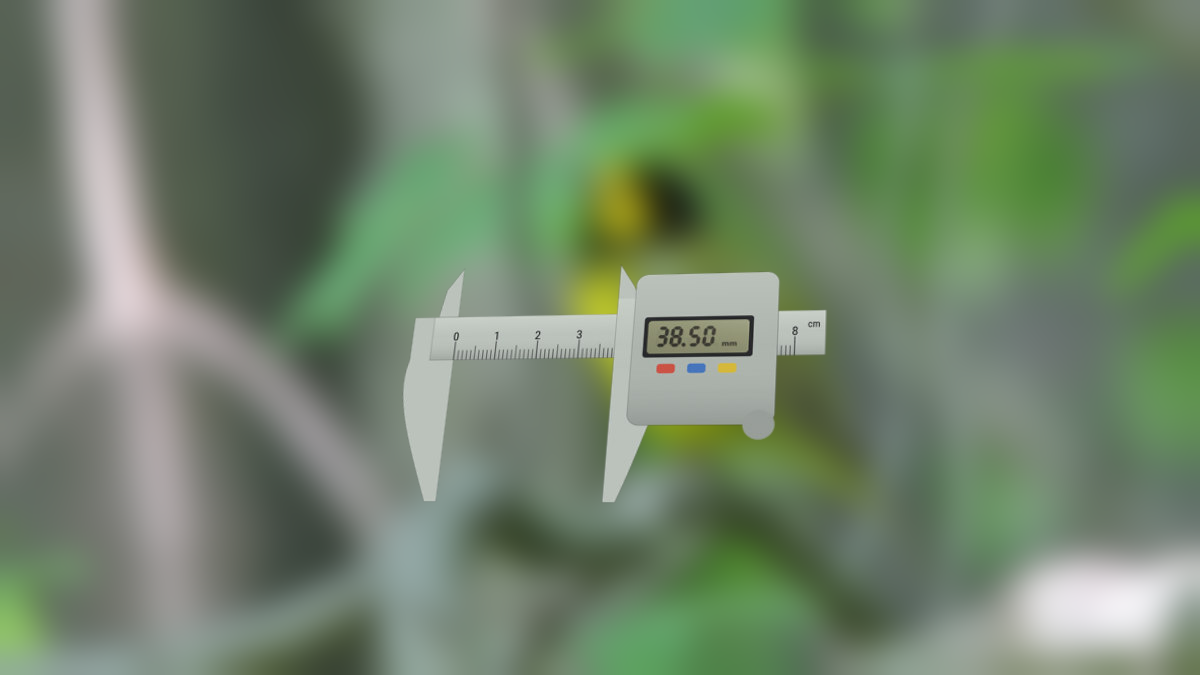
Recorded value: value=38.50 unit=mm
